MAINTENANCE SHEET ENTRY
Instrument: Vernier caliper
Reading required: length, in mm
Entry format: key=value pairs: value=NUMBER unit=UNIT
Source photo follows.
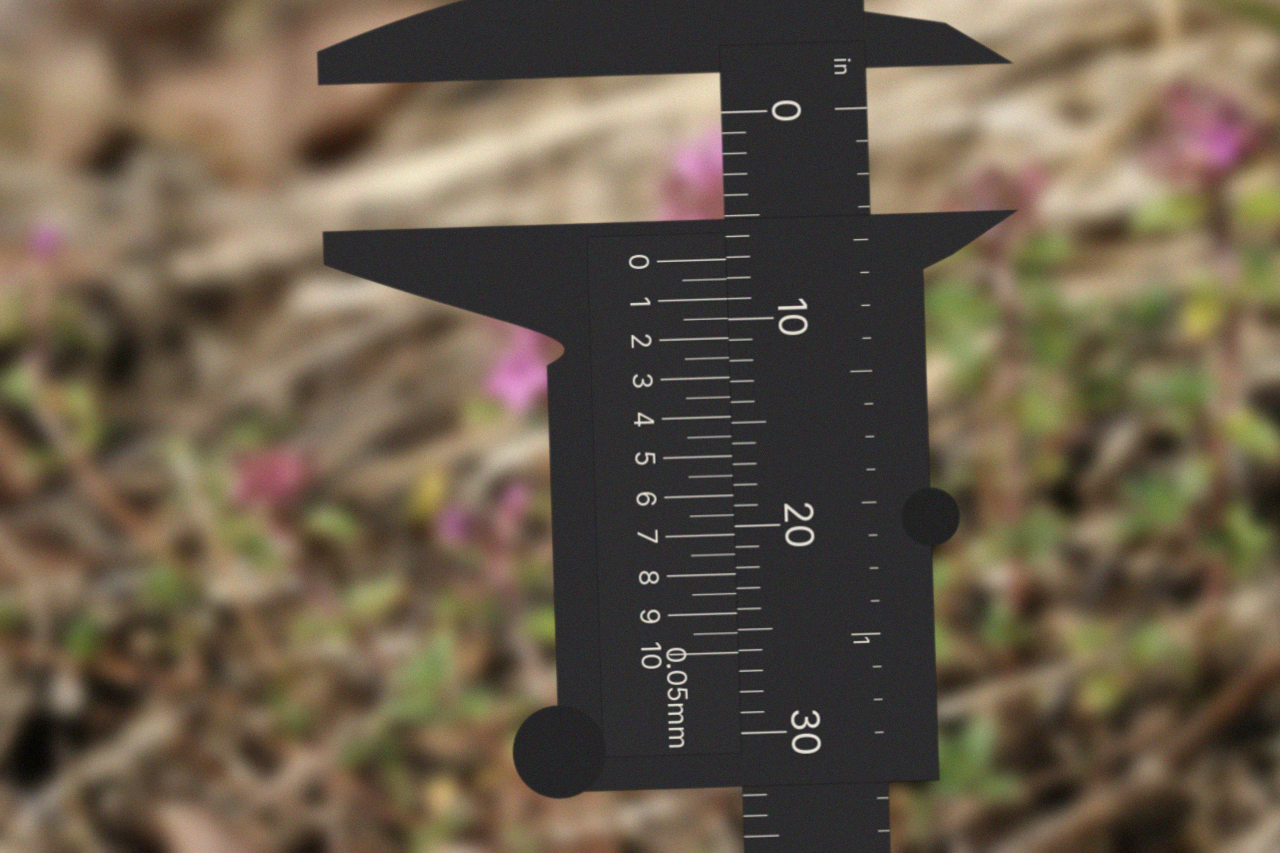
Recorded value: value=7.1 unit=mm
